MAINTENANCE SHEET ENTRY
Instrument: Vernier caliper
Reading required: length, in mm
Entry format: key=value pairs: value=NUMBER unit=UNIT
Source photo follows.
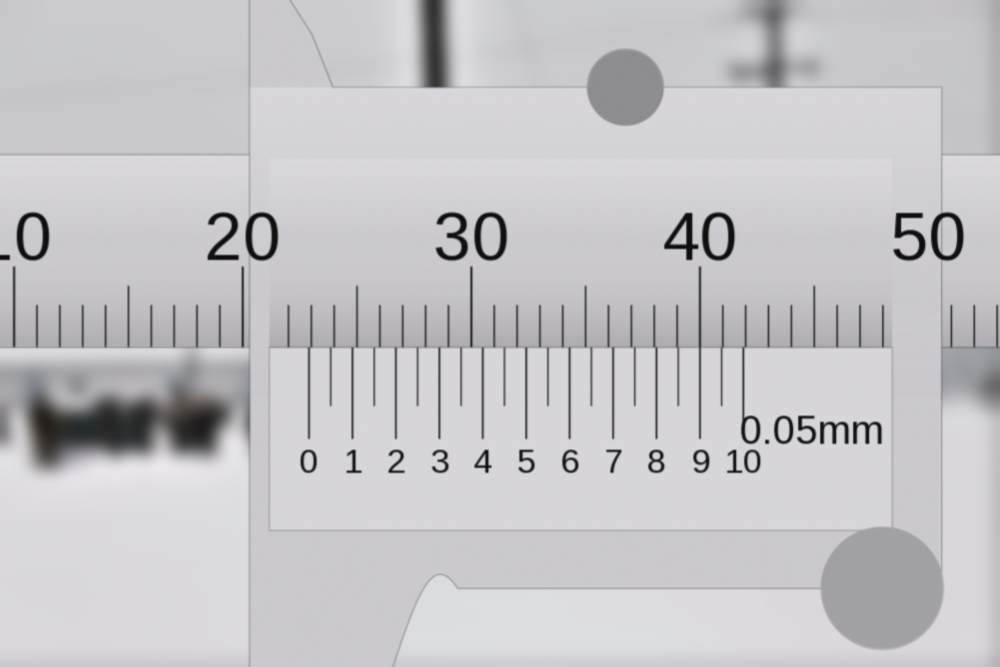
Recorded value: value=22.9 unit=mm
